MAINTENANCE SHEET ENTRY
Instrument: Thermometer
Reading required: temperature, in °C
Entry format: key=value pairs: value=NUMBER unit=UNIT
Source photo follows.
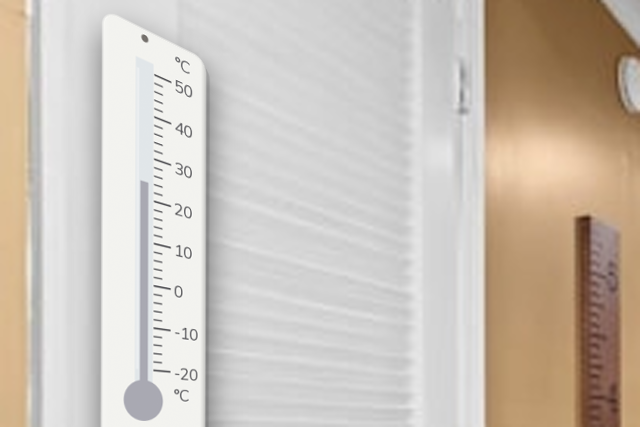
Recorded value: value=24 unit=°C
